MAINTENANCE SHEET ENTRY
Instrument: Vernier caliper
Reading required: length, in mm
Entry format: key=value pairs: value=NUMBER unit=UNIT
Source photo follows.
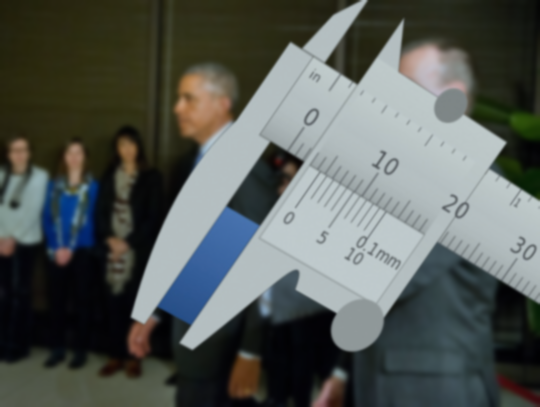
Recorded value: value=4.4 unit=mm
